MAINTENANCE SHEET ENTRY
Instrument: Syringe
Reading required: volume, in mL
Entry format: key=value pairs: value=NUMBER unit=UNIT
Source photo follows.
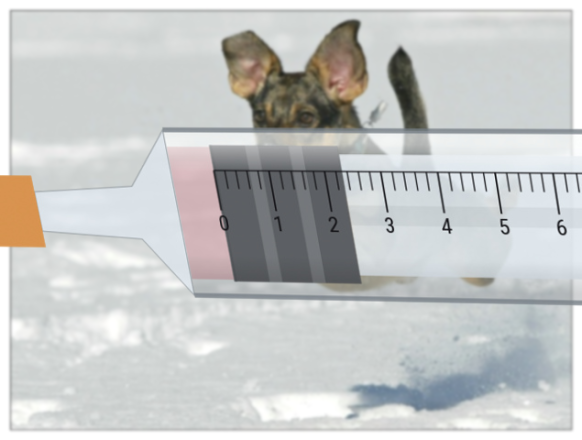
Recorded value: value=0 unit=mL
